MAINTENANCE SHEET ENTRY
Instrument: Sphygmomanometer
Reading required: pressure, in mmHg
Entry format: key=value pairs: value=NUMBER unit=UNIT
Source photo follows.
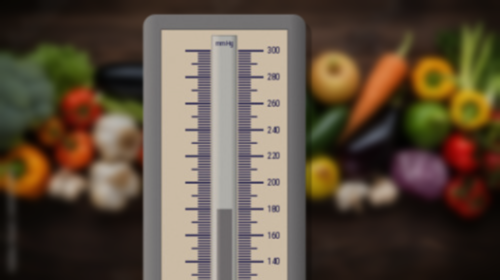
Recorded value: value=180 unit=mmHg
